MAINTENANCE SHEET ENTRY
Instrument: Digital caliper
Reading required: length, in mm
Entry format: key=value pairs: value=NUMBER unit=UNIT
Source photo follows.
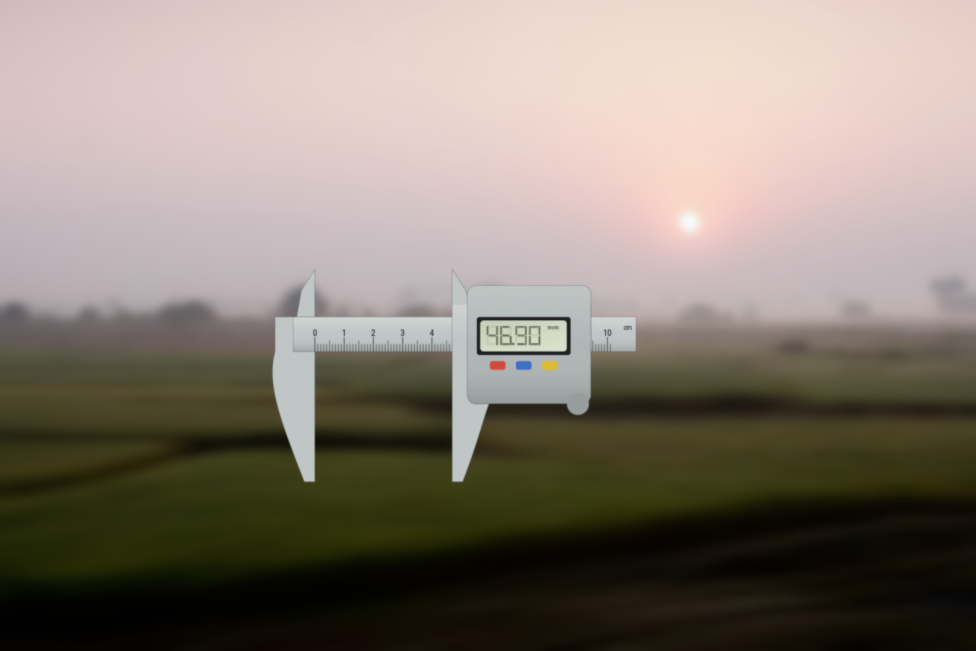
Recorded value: value=46.90 unit=mm
